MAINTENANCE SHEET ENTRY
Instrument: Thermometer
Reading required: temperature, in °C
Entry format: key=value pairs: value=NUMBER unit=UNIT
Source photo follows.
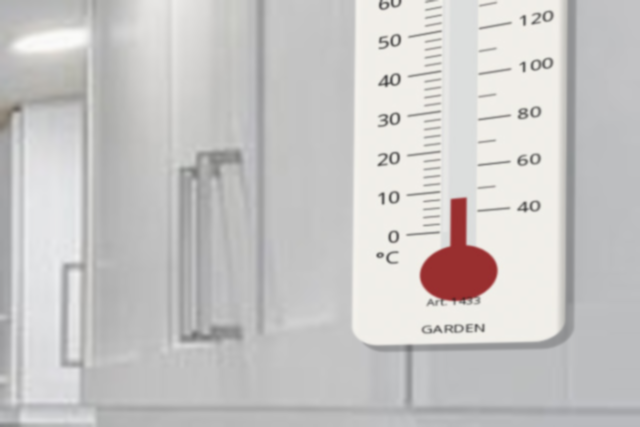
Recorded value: value=8 unit=°C
